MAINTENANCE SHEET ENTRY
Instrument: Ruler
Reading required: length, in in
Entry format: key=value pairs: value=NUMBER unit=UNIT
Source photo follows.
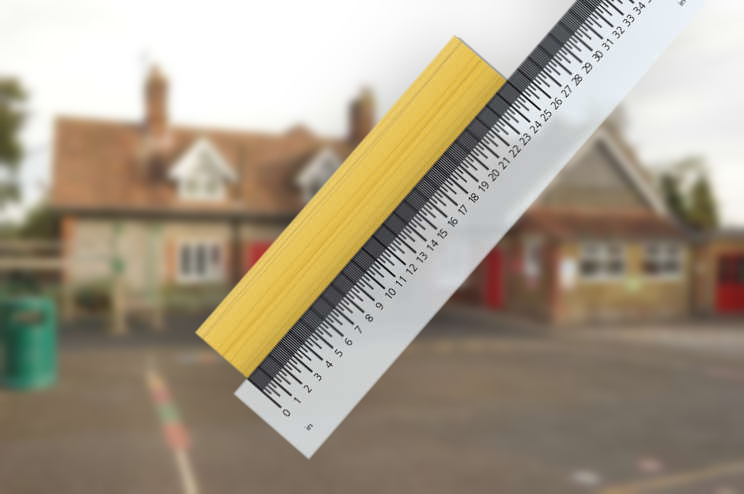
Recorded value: value=25 unit=in
